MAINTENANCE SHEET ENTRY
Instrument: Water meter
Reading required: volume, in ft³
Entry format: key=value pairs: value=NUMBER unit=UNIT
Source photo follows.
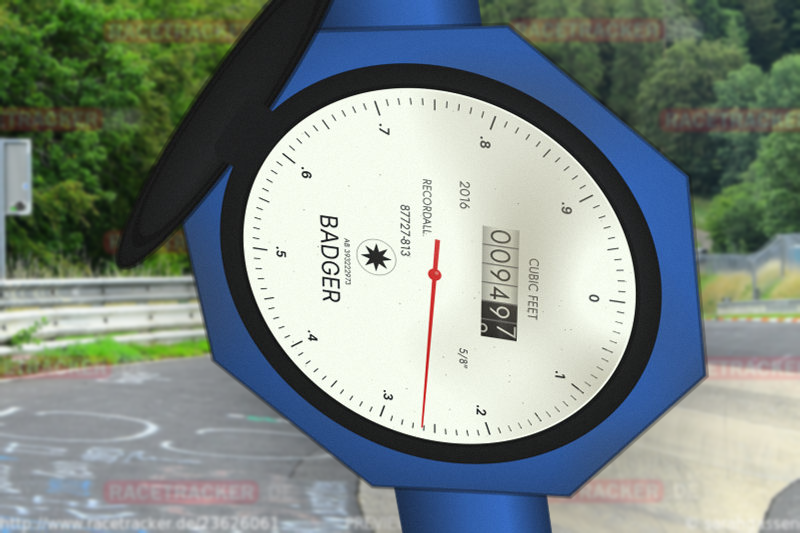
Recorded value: value=9497.26 unit=ft³
